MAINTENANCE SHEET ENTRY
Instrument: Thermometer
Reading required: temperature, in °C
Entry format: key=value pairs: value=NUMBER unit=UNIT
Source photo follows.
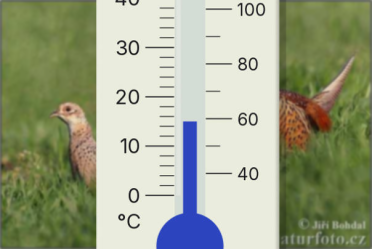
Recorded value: value=15 unit=°C
